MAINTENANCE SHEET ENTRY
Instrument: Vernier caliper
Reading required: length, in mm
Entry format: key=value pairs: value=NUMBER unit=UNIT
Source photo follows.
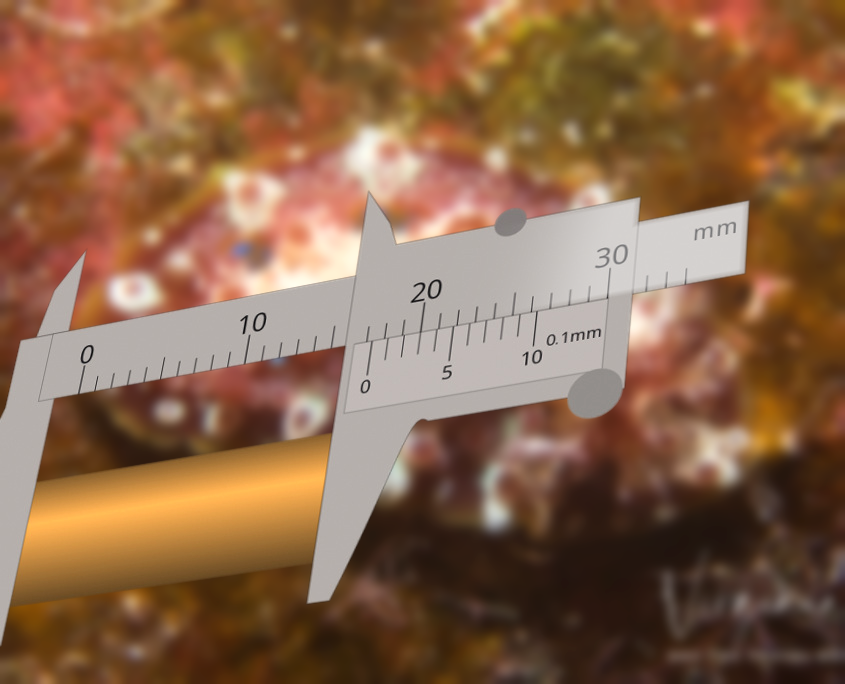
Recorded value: value=17.3 unit=mm
